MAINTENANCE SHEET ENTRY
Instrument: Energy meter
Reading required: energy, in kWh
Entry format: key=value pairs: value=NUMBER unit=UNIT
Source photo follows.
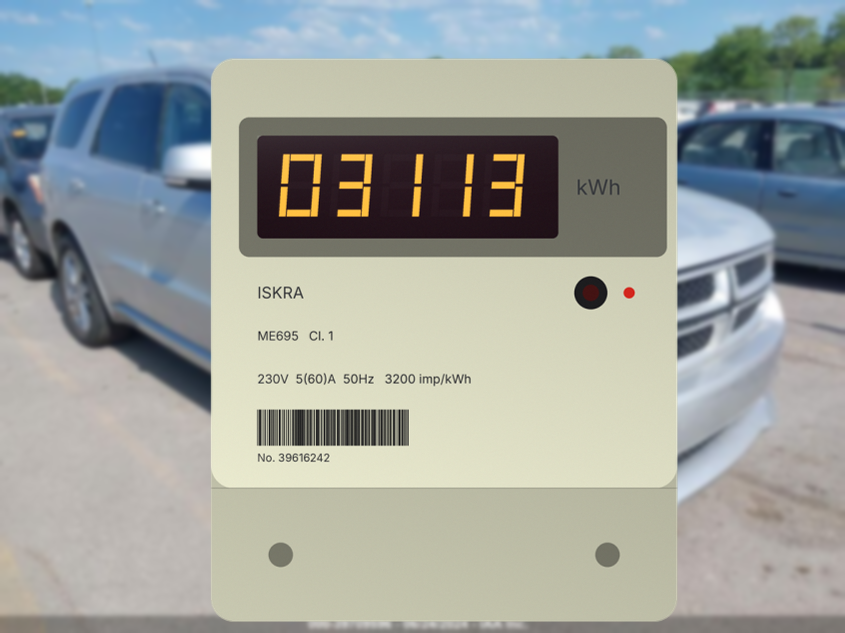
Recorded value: value=3113 unit=kWh
